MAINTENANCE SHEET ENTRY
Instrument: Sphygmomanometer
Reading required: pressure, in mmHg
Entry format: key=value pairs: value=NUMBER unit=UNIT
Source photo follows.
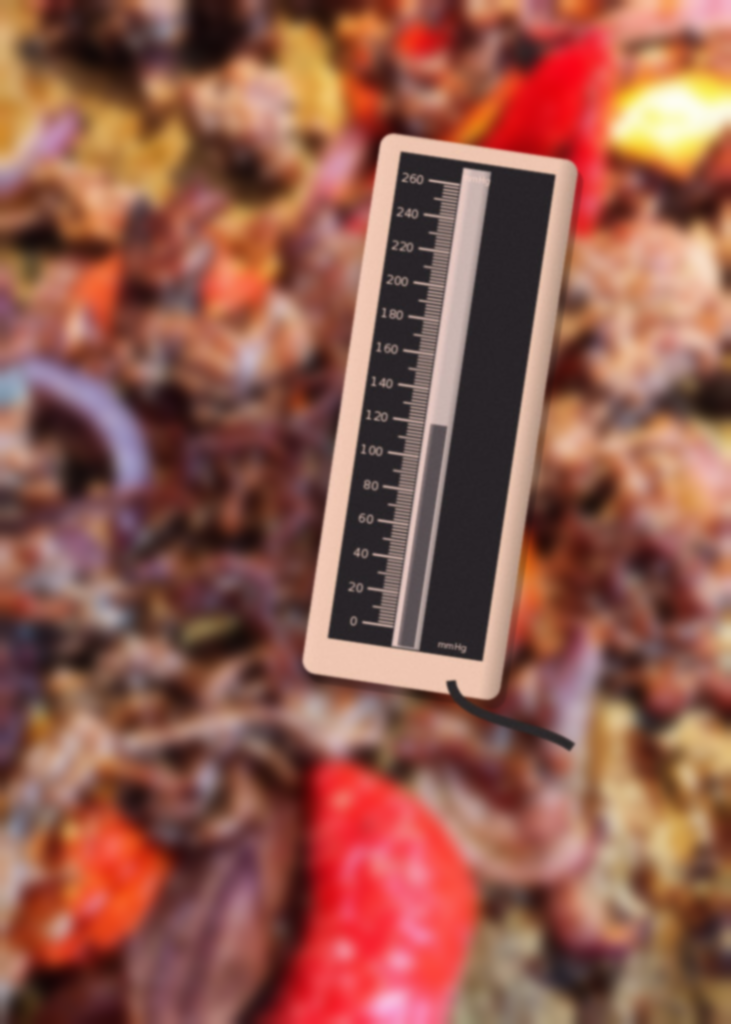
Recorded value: value=120 unit=mmHg
